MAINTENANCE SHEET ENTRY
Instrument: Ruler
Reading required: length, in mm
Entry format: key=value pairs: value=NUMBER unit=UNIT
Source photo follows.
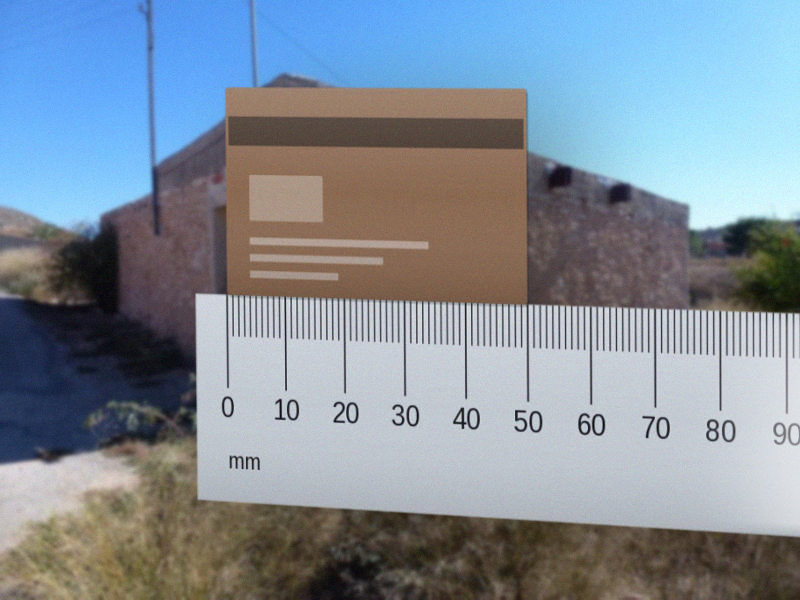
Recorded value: value=50 unit=mm
